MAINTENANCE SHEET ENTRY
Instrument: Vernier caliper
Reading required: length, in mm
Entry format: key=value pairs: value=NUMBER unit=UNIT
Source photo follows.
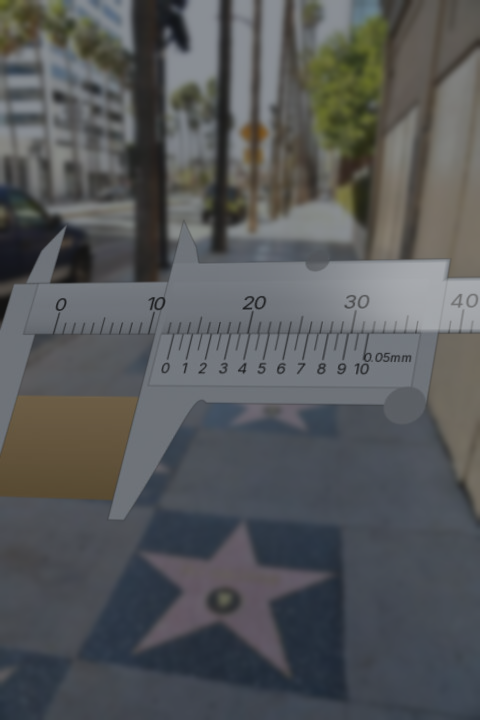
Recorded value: value=12.6 unit=mm
